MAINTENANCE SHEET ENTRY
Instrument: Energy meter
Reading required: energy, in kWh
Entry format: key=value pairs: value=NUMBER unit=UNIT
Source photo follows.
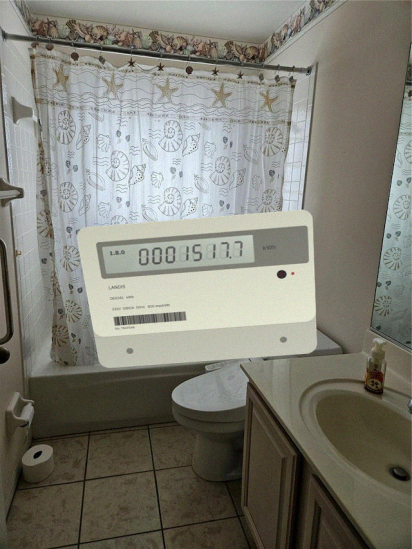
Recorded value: value=1517.7 unit=kWh
